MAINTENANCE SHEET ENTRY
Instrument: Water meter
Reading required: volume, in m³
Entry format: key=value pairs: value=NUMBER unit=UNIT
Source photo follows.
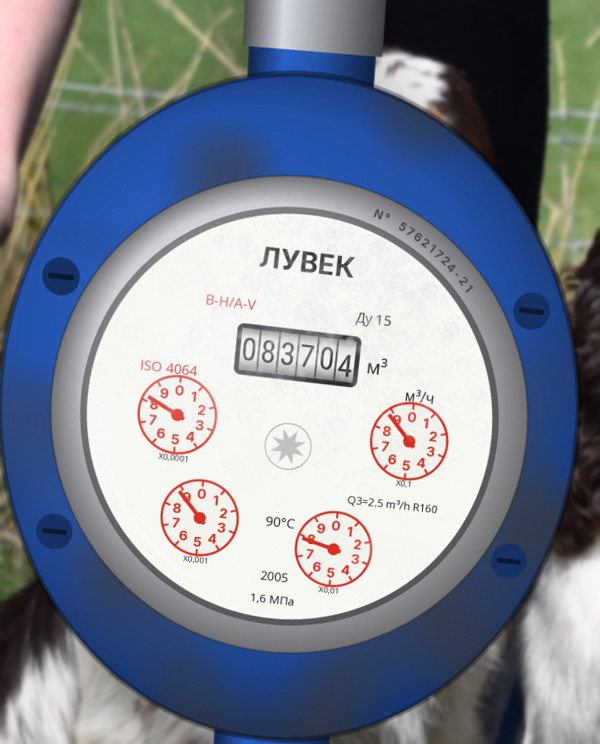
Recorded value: value=83703.8788 unit=m³
